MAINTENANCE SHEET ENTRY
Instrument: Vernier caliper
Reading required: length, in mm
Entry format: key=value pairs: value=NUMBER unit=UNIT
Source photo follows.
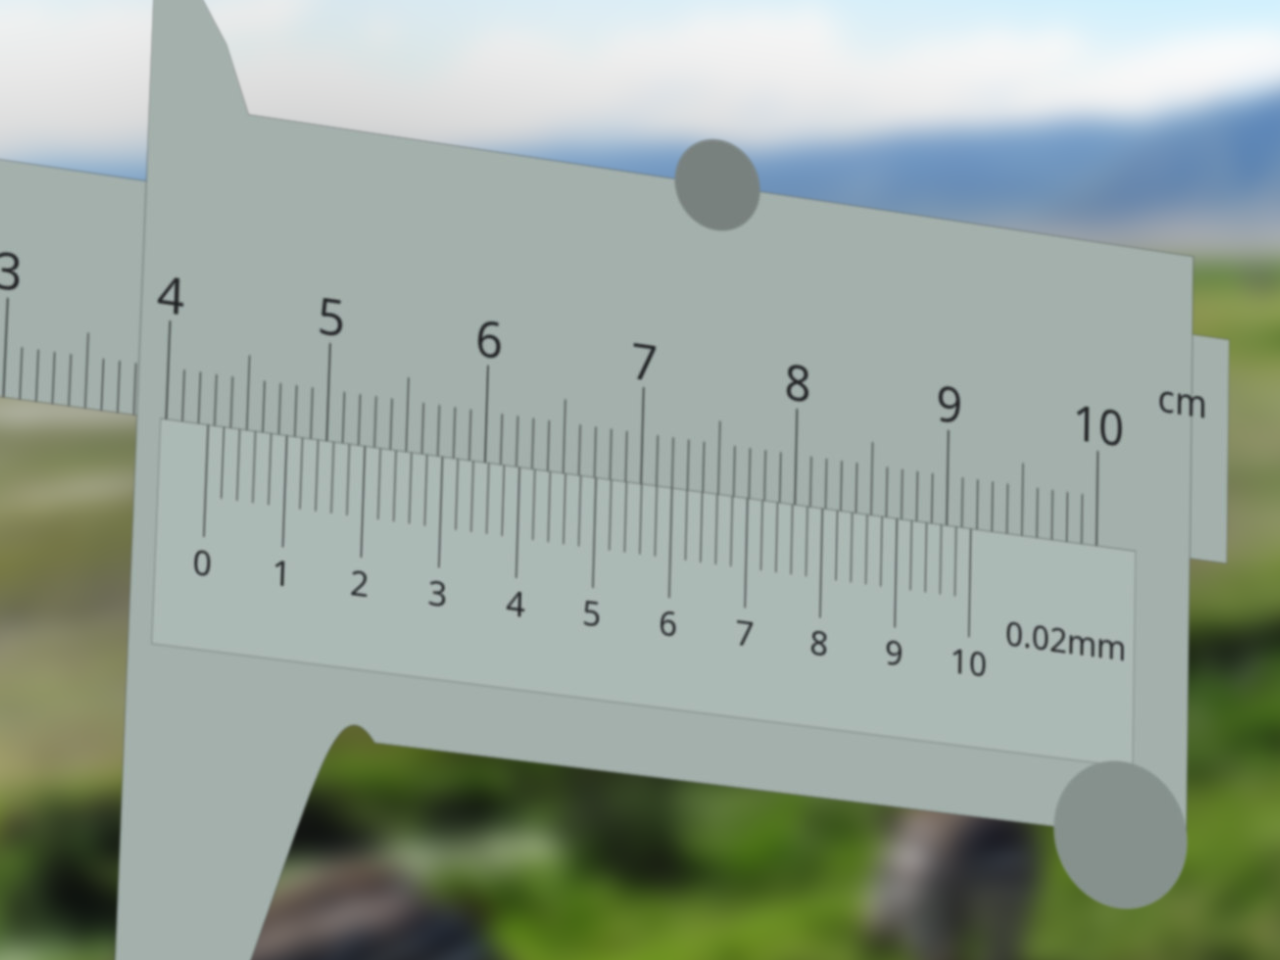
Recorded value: value=42.6 unit=mm
